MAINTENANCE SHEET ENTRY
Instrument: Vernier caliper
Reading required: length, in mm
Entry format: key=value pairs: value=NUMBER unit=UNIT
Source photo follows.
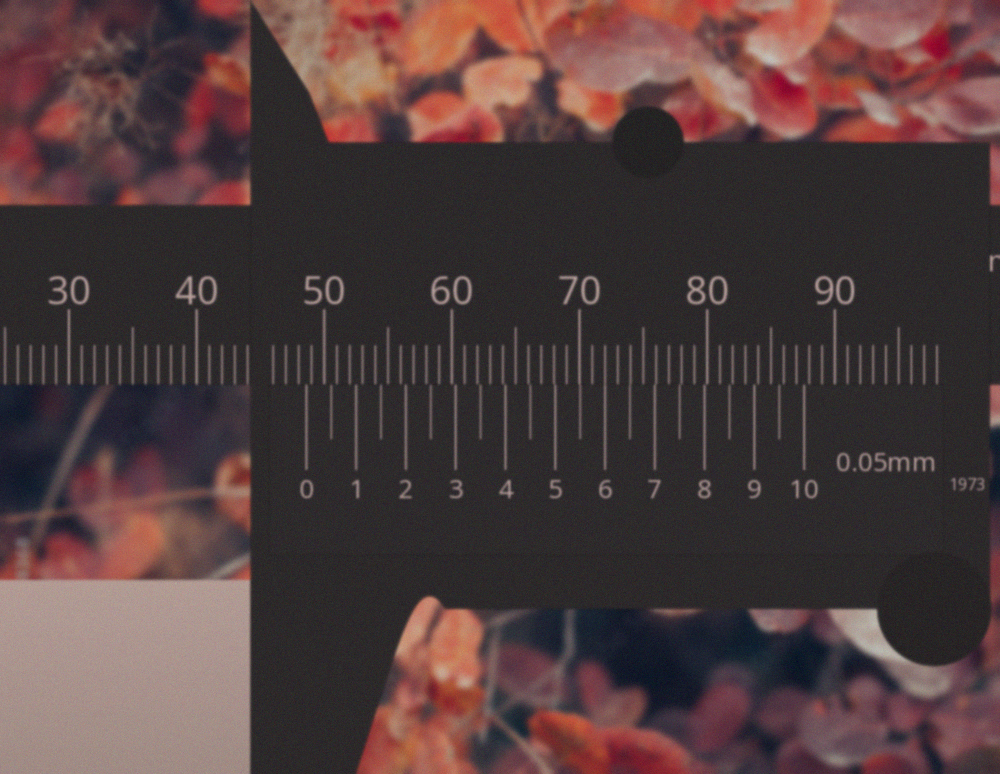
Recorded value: value=48.6 unit=mm
